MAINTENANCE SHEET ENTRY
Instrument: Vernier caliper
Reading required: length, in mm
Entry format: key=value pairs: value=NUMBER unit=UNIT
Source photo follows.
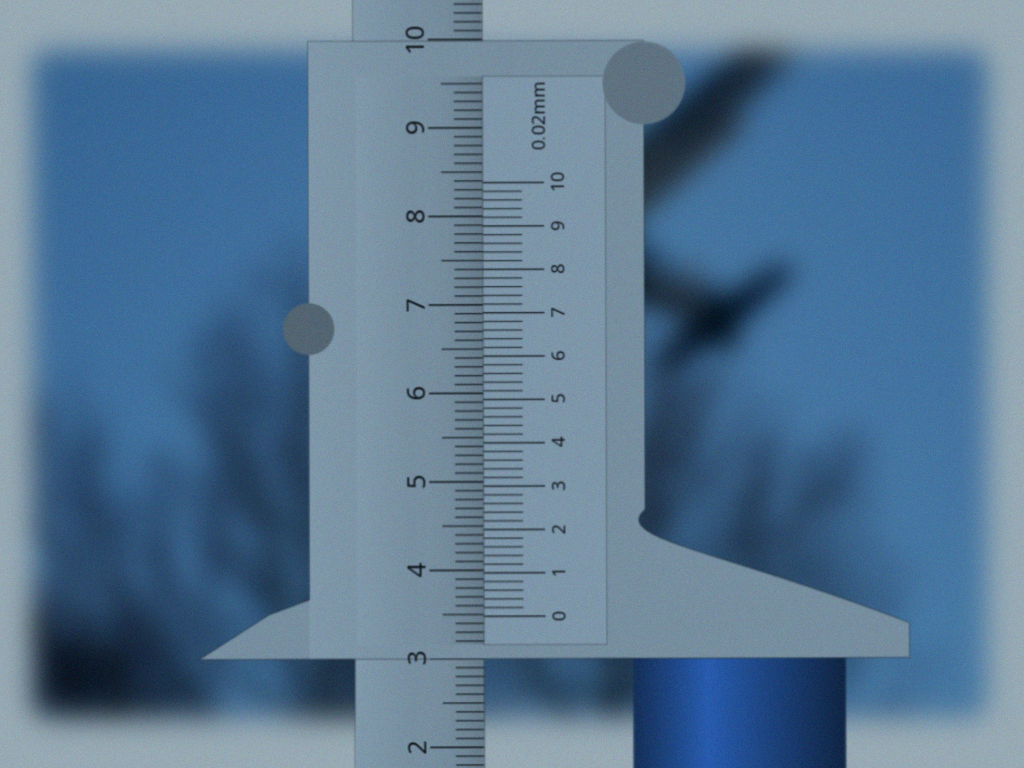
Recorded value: value=34.8 unit=mm
